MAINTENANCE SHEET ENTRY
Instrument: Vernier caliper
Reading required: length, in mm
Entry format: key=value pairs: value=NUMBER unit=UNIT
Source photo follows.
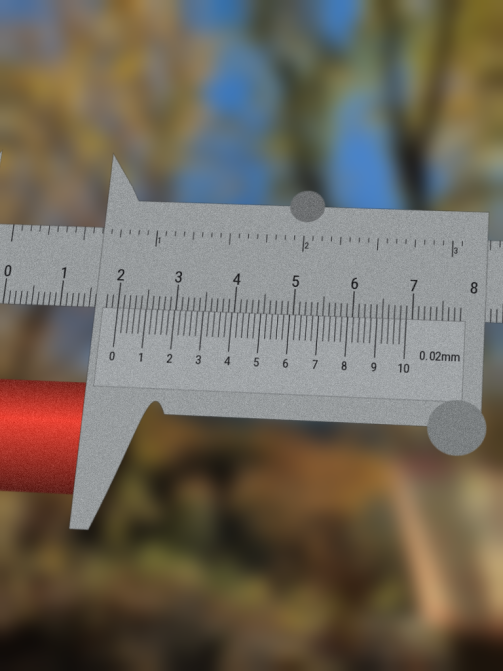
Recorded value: value=20.0 unit=mm
